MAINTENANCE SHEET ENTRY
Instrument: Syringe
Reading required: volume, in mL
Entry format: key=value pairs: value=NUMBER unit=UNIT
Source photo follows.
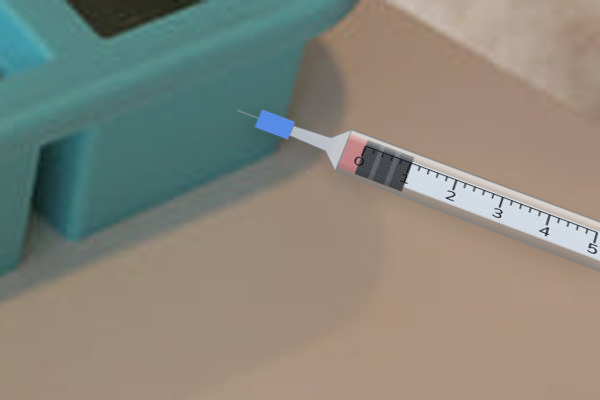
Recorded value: value=0 unit=mL
